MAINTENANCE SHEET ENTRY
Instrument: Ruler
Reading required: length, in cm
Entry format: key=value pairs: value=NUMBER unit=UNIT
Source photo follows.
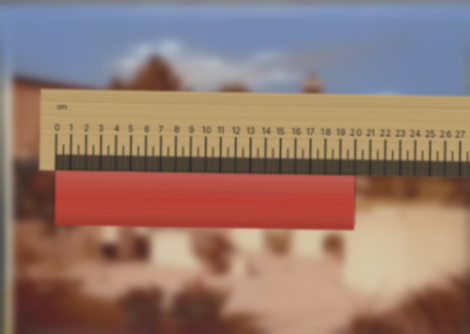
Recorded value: value=20 unit=cm
